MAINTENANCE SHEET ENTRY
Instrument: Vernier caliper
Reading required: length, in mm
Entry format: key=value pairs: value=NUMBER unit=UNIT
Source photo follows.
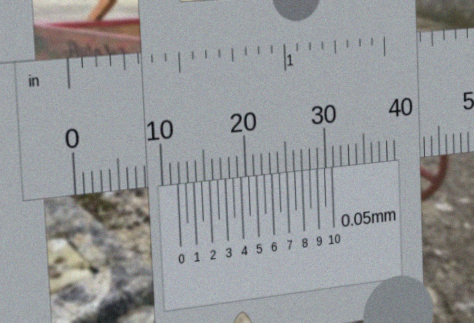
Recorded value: value=11.8 unit=mm
